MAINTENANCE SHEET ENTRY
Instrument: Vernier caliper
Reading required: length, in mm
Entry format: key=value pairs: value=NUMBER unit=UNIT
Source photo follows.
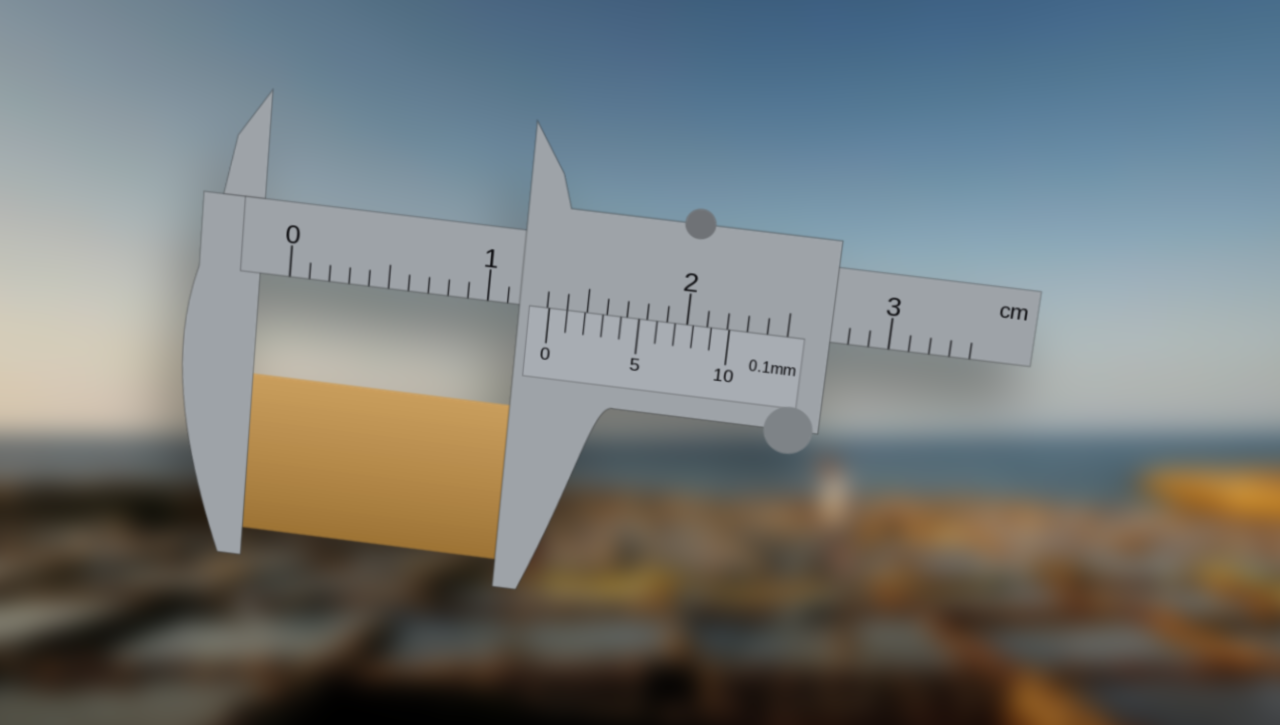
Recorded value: value=13.1 unit=mm
